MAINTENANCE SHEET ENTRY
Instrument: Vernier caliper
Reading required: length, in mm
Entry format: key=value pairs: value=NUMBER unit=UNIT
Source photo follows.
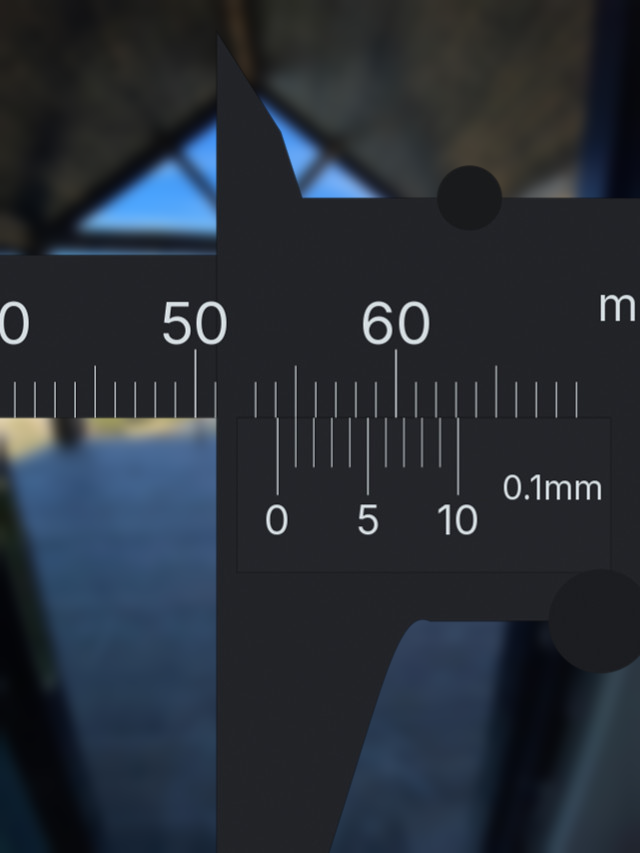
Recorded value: value=54.1 unit=mm
